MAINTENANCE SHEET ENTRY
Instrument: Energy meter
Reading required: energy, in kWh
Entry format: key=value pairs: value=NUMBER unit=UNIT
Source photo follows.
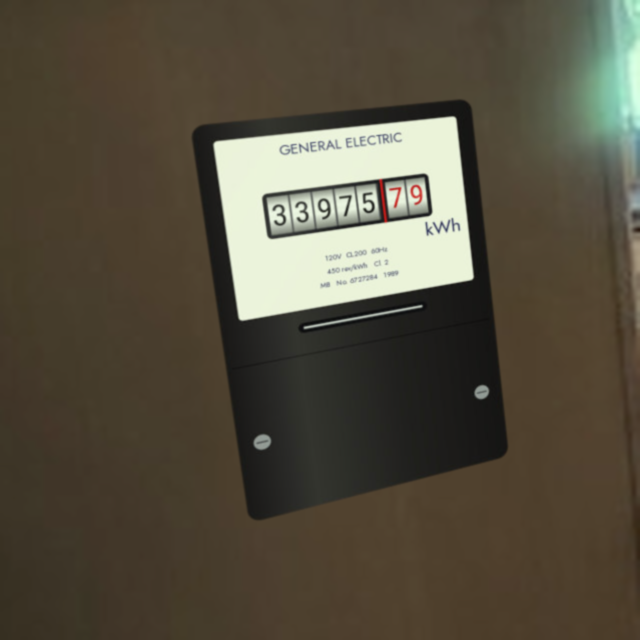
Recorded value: value=33975.79 unit=kWh
